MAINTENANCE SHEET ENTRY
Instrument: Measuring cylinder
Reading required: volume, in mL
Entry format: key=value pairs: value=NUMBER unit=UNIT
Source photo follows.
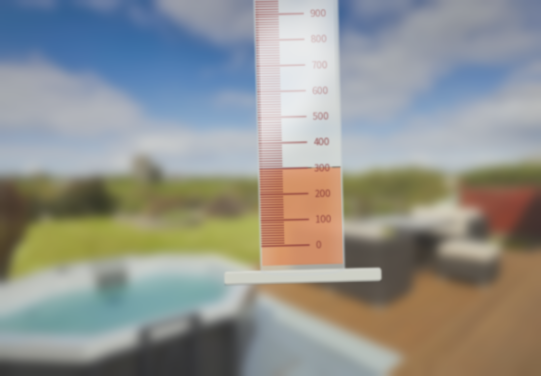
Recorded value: value=300 unit=mL
